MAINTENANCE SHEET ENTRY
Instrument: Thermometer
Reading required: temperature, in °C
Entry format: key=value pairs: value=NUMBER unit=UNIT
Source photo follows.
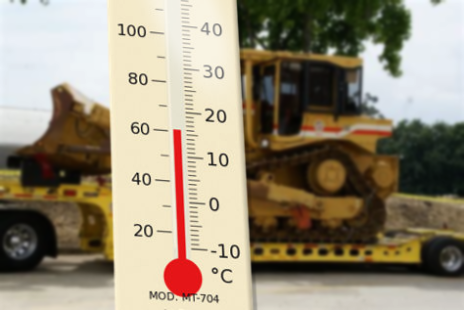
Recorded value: value=16 unit=°C
